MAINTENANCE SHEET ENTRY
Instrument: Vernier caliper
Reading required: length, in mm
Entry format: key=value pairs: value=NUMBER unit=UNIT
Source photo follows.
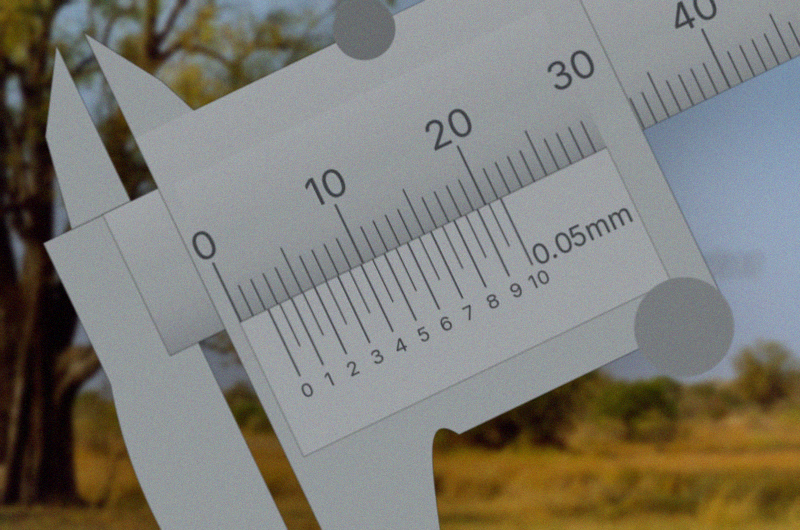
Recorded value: value=2.2 unit=mm
